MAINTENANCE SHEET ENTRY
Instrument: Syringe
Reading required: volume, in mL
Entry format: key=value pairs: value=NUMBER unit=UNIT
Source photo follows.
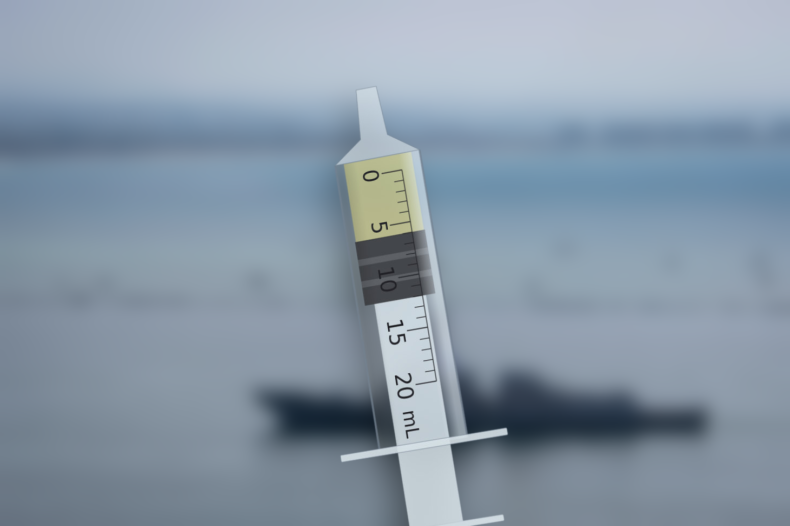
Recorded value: value=6 unit=mL
